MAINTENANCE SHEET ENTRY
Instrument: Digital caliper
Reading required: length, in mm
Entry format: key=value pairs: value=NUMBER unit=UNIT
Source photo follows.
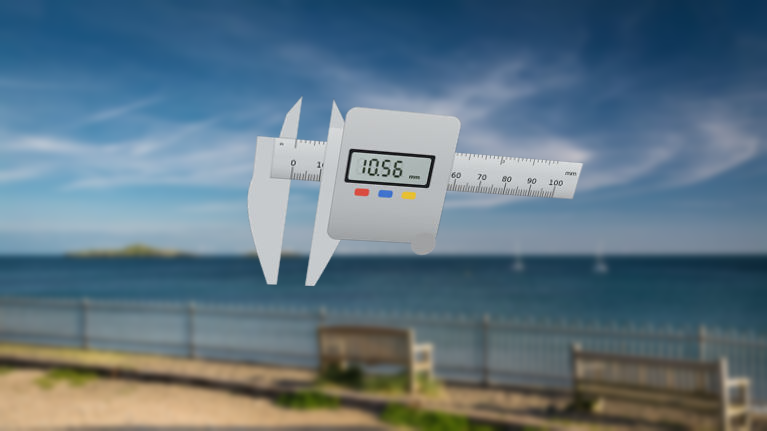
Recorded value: value=10.56 unit=mm
